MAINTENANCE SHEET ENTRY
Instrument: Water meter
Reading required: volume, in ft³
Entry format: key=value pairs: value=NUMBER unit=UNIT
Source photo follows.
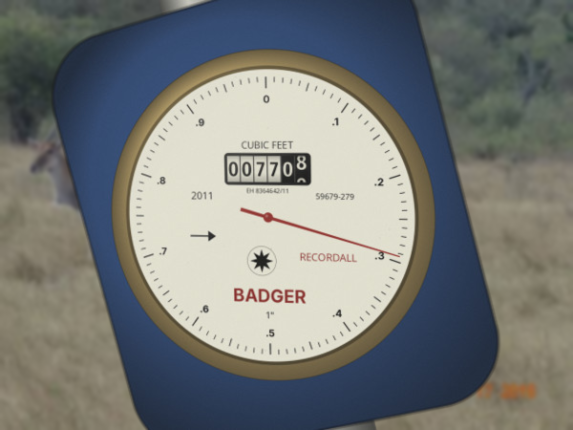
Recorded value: value=7708.29 unit=ft³
